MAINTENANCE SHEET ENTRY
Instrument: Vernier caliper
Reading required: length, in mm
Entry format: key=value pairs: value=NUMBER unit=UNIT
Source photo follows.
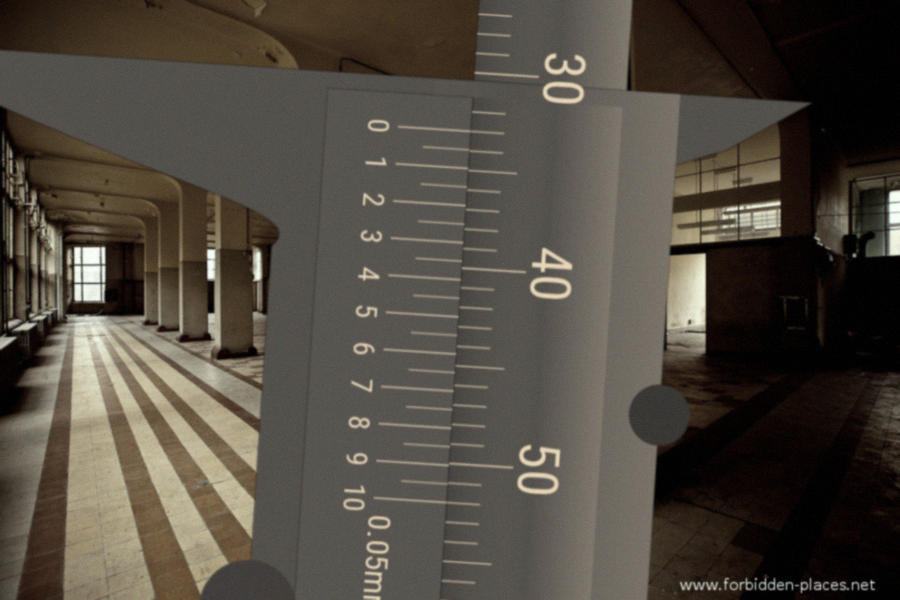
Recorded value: value=33.0 unit=mm
